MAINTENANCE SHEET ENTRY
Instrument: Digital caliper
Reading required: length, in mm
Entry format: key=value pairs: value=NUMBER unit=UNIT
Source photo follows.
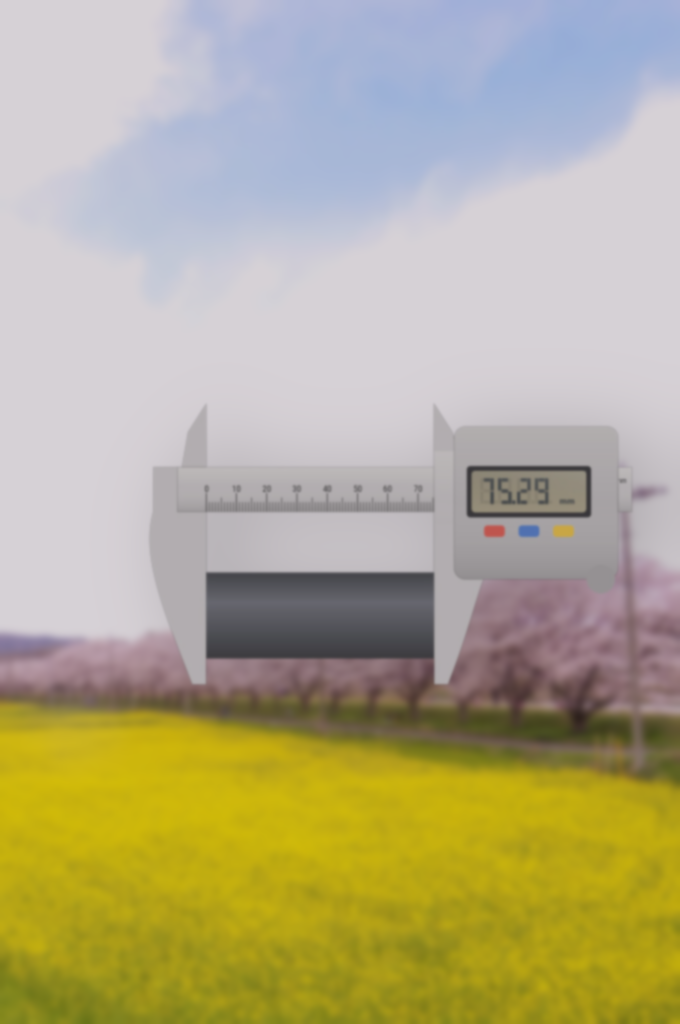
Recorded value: value=75.29 unit=mm
